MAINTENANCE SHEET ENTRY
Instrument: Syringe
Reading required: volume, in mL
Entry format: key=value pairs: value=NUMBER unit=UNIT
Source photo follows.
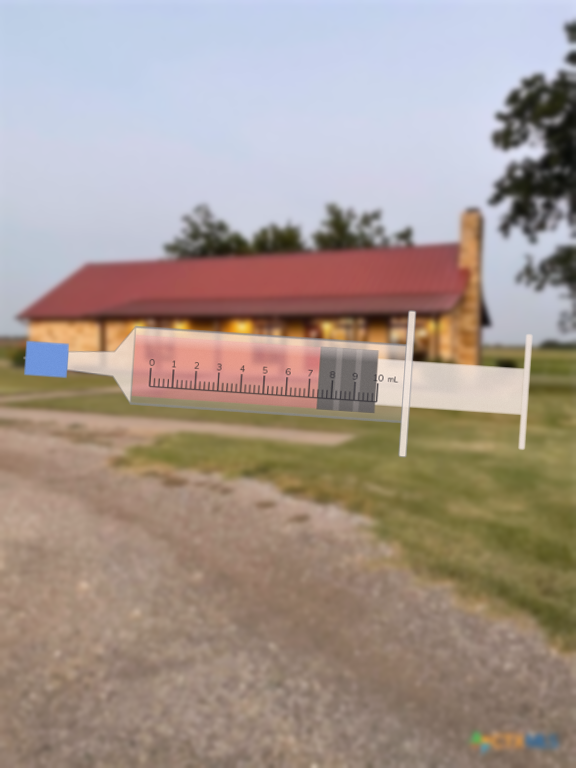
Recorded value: value=7.4 unit=mL
